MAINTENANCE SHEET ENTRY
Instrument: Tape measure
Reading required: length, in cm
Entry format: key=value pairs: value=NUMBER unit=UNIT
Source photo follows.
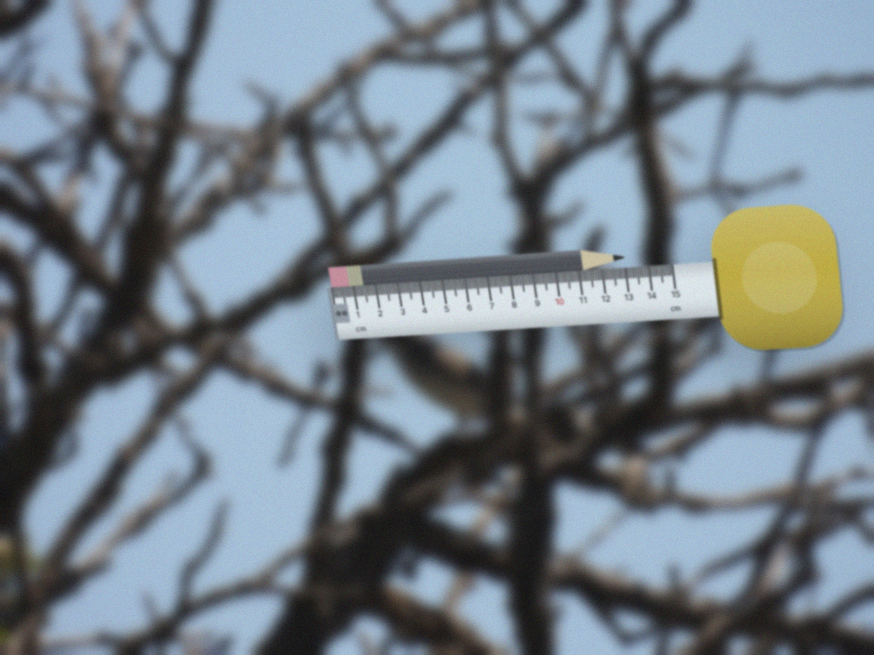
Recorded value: value=13 unit=cm
